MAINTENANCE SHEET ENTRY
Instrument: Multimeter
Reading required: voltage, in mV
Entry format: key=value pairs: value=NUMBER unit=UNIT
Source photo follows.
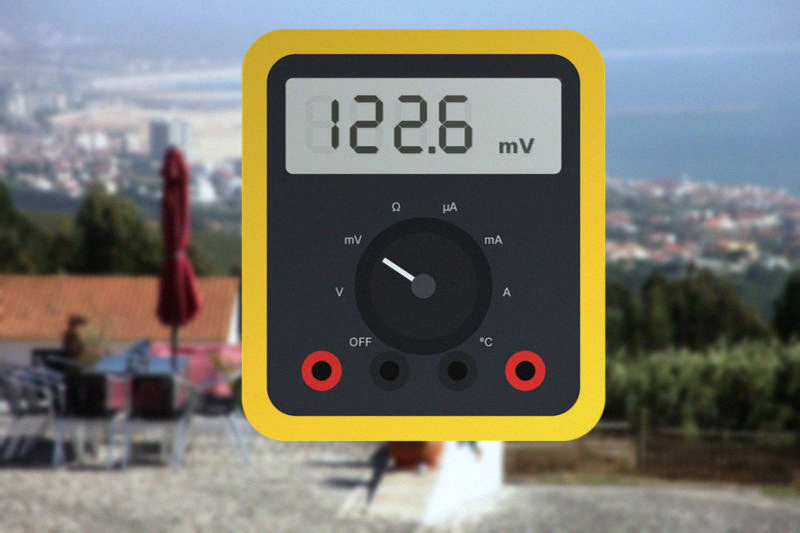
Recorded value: value=122.6 unit=mV
